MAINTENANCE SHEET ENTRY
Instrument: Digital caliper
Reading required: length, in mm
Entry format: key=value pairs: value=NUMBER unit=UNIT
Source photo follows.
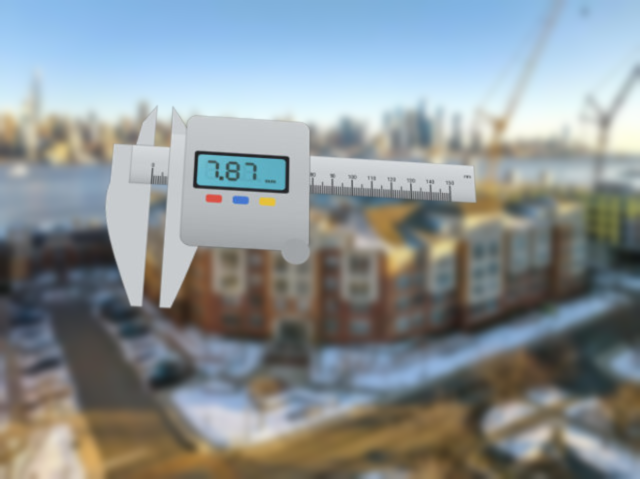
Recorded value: value=7.87 unit=mm
